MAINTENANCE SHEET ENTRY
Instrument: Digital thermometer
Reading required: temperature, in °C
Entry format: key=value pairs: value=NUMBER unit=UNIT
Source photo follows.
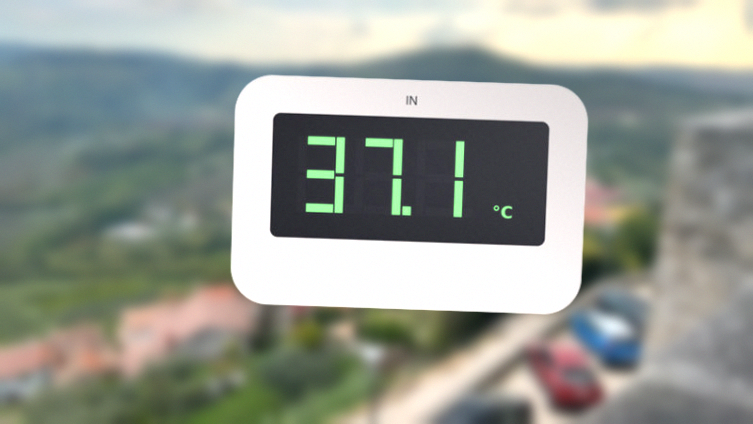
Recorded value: value=37.1 unit=°C
